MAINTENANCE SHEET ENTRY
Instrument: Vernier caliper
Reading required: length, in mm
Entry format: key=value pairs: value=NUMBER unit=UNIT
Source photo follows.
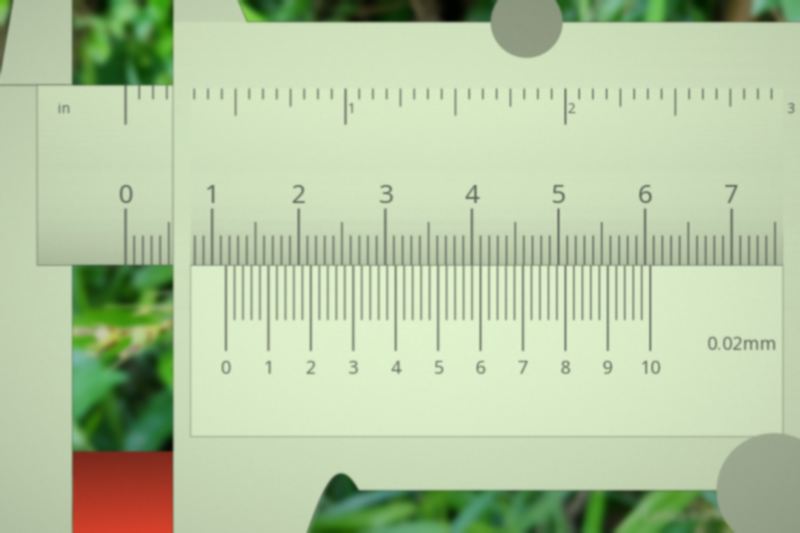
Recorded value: value=11.6 unit=mm
